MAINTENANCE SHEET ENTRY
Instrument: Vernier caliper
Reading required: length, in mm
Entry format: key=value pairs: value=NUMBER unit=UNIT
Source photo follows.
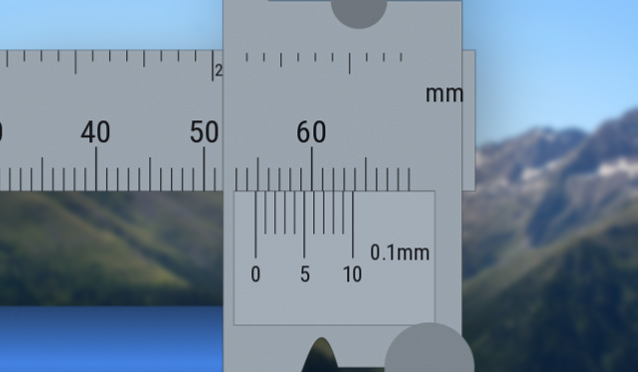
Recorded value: value=54.8 unit=mm
